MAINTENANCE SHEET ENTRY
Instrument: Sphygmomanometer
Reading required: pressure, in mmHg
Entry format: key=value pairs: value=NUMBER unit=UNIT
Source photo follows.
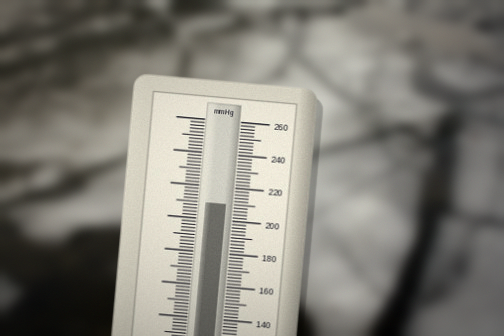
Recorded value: value=210 unit=mmHg
